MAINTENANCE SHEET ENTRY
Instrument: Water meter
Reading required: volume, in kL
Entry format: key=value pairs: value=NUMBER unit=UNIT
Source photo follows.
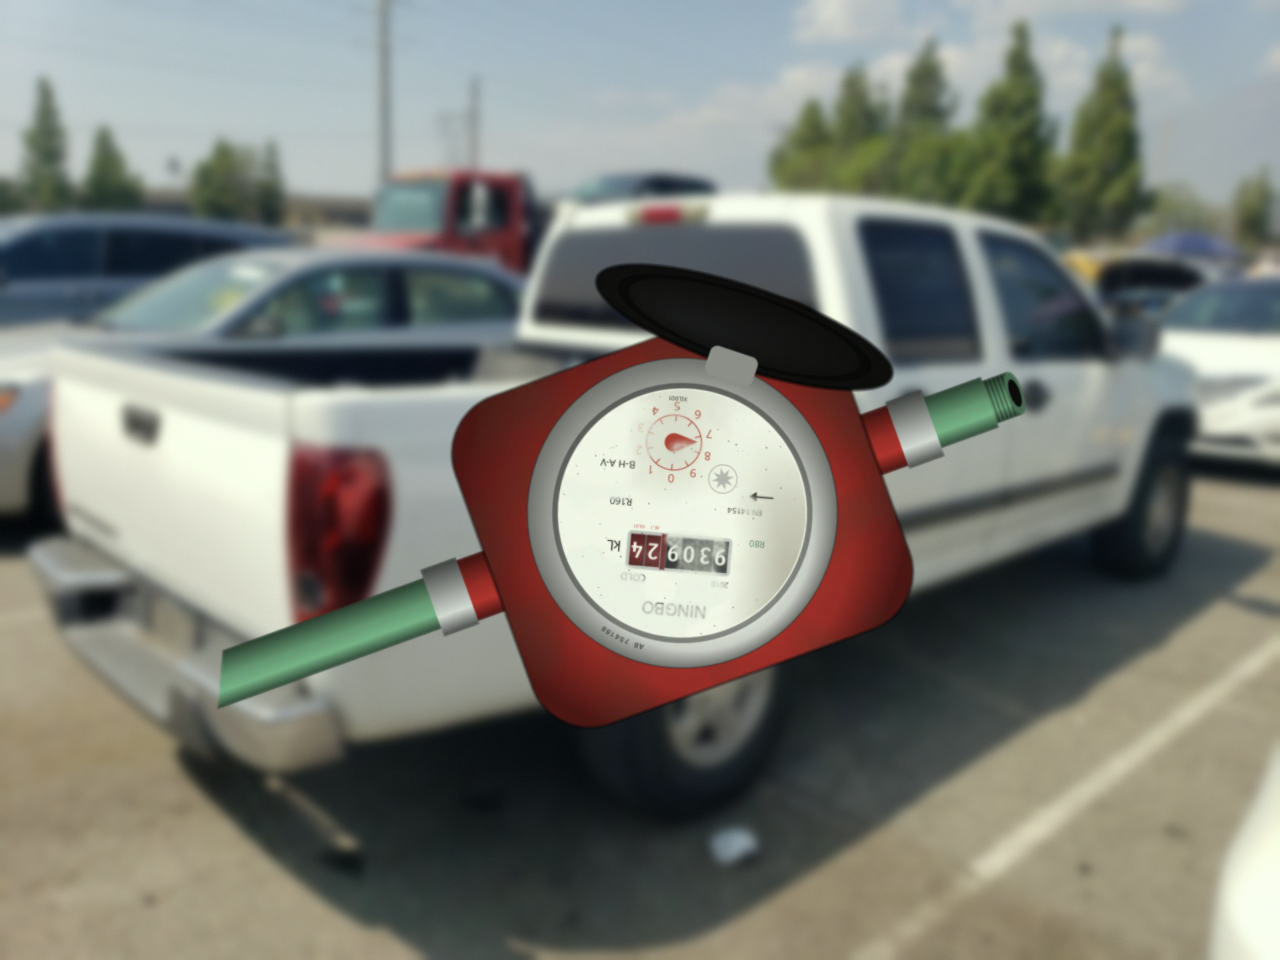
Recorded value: value=9309.247 unit=kL
